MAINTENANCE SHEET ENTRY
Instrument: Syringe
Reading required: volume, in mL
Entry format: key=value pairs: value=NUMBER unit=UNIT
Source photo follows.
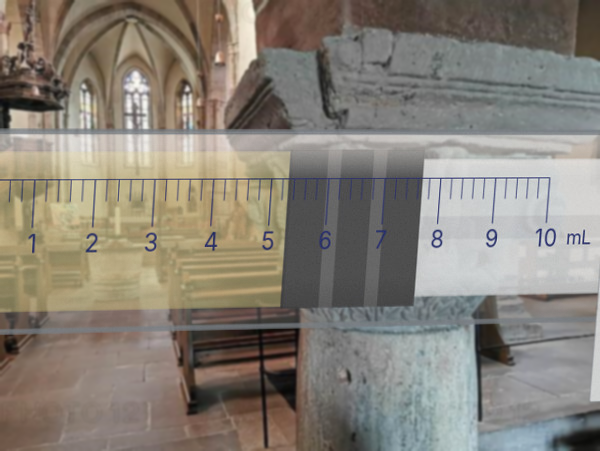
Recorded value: value=5.3 unit=mL
